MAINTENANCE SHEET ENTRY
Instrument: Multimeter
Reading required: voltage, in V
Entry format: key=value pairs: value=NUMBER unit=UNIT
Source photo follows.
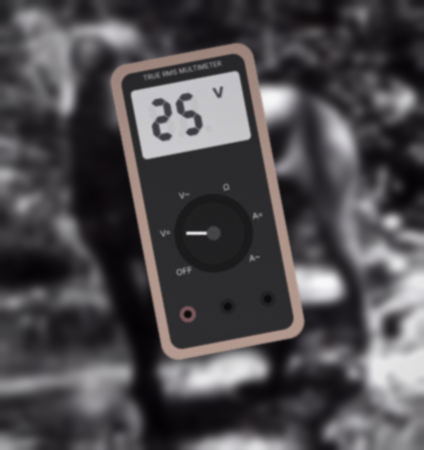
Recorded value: value=25 unit=V
